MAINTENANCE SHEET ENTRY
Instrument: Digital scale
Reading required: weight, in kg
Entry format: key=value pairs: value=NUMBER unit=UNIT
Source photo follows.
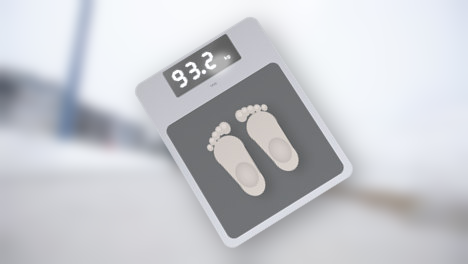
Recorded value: value=93.2 unit=kg
